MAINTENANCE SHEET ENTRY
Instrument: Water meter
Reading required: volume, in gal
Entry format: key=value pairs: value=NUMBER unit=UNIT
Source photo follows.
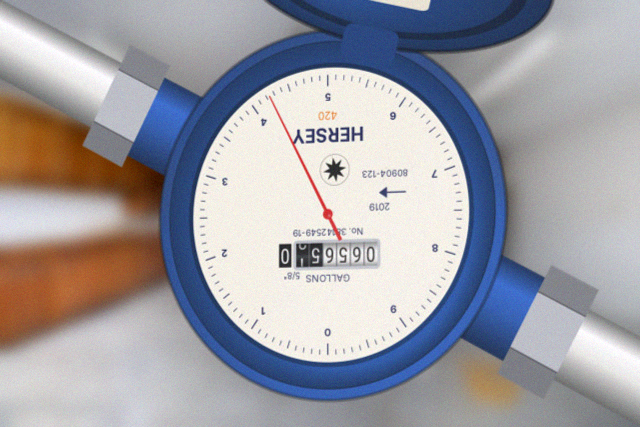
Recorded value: value=656514.2 unit=gal
